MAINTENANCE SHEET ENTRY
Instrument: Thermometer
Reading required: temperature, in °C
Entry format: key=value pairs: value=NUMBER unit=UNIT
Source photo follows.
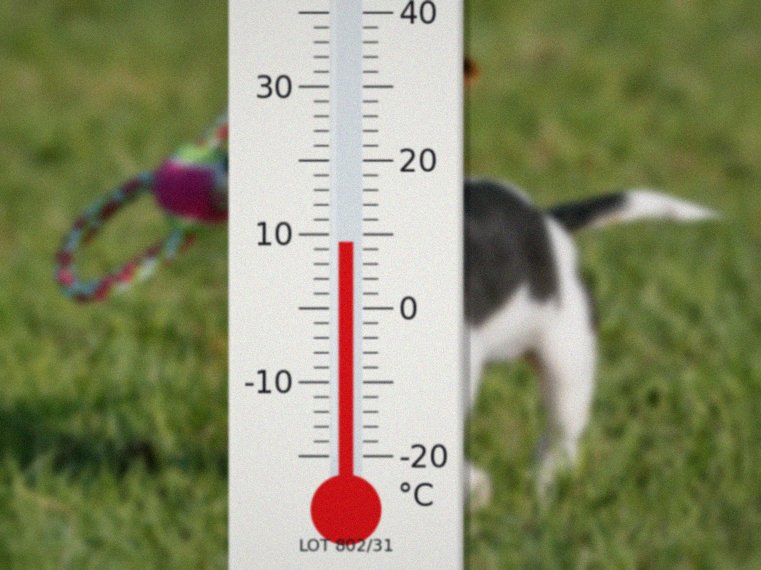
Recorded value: value=9 unit=°C
